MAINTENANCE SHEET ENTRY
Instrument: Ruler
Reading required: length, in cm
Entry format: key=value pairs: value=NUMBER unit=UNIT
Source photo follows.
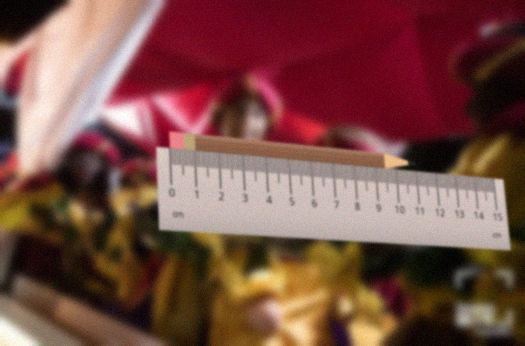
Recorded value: value=11 unit=cm
